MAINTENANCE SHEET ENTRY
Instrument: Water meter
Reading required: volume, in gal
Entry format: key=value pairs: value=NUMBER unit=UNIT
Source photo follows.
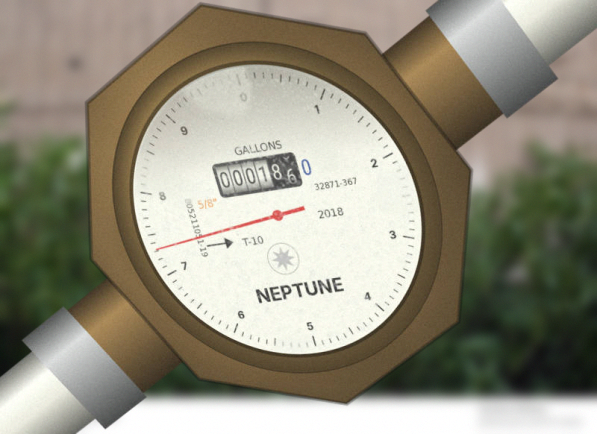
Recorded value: value=1857.3 unit=gal
